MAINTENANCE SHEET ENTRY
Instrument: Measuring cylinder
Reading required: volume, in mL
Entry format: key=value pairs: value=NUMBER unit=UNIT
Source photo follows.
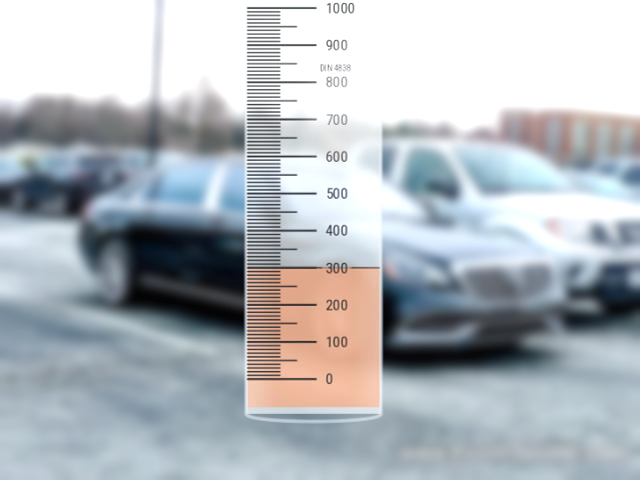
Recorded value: value=300 unit=mL
